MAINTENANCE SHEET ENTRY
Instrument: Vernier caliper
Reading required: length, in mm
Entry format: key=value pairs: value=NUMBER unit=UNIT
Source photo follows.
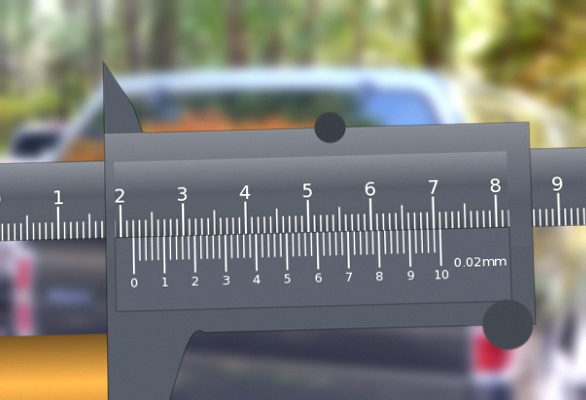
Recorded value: value=22.0 unit=mm
